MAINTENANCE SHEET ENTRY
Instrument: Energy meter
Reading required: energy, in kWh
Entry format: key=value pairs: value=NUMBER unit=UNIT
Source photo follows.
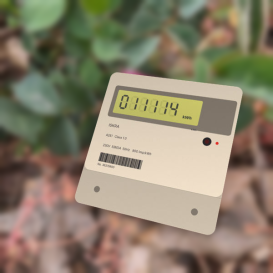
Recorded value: value=11114 unit=kWh
